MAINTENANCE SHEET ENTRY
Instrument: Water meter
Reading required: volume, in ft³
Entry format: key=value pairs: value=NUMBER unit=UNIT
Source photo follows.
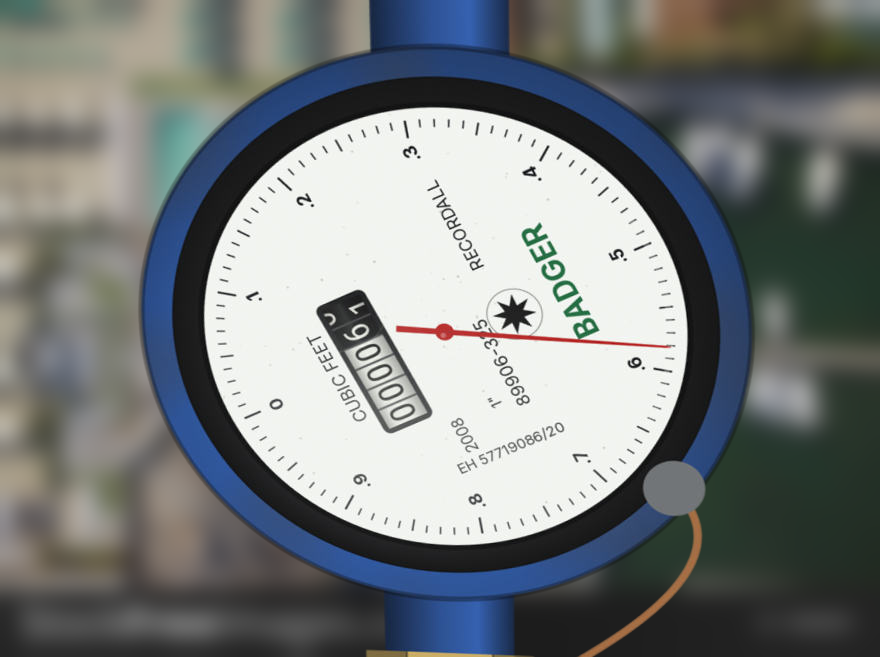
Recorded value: value=60.58 unit=ft³
